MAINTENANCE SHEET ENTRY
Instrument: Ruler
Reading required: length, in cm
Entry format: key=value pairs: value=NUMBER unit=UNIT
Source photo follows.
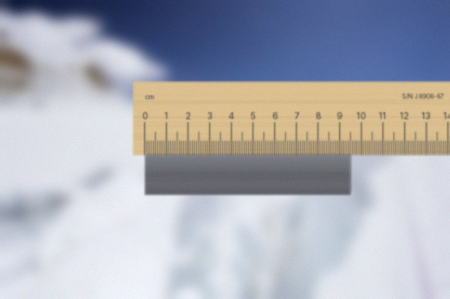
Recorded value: value=9.5 unit=cm
